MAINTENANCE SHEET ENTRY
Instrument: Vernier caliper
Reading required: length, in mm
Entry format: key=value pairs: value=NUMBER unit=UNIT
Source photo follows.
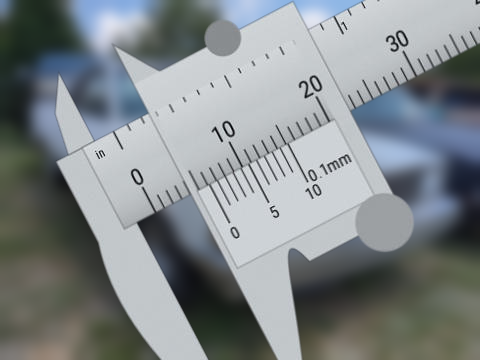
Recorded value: value=6.2 unit=mm
